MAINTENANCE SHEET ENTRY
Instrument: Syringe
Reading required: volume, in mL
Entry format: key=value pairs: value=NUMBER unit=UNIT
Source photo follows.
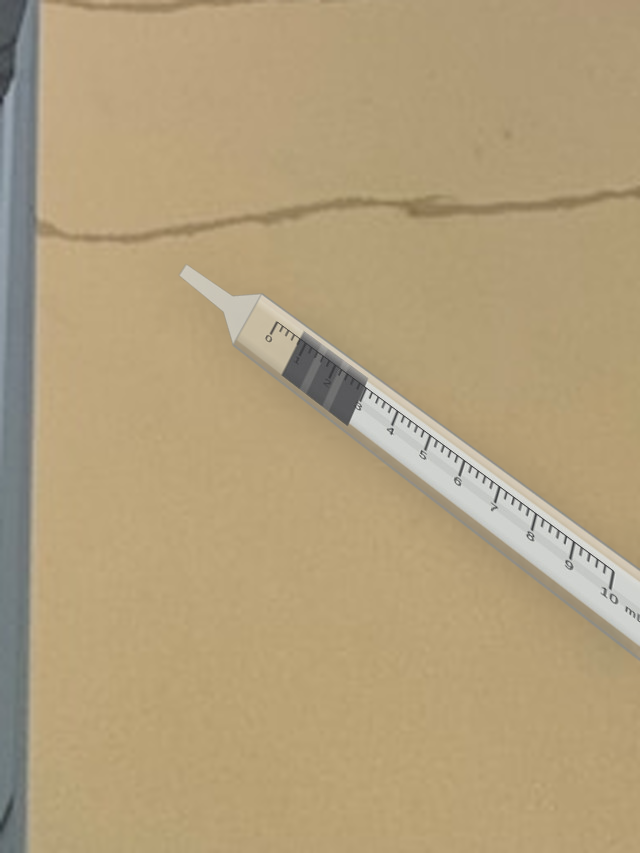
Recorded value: value=0.8 unit=mL
